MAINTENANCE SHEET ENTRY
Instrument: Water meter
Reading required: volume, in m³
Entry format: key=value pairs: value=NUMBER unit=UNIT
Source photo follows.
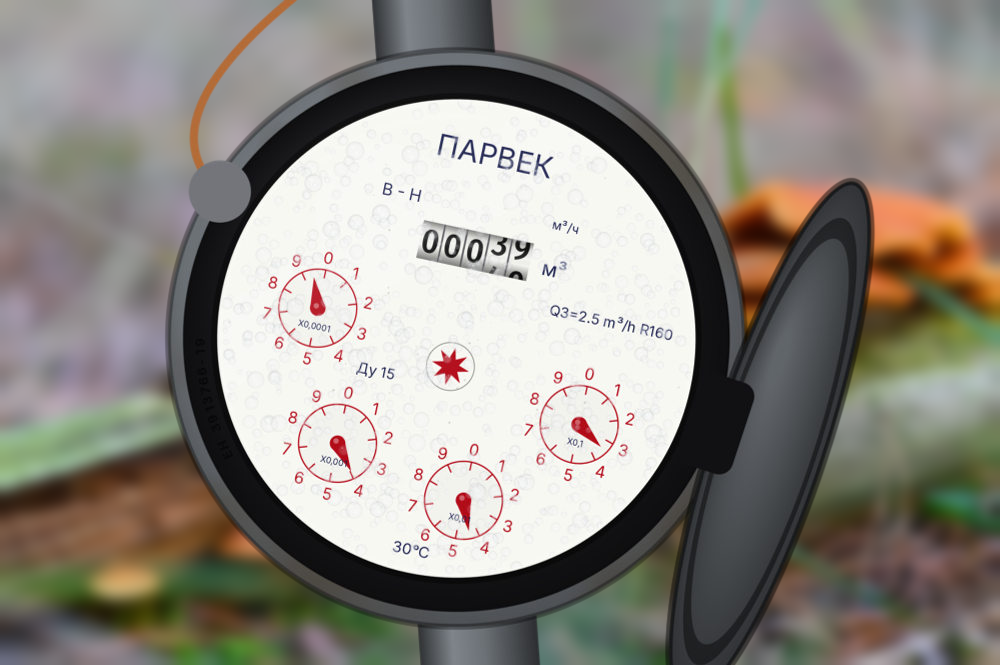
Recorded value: value=39.3439 unit=m³
